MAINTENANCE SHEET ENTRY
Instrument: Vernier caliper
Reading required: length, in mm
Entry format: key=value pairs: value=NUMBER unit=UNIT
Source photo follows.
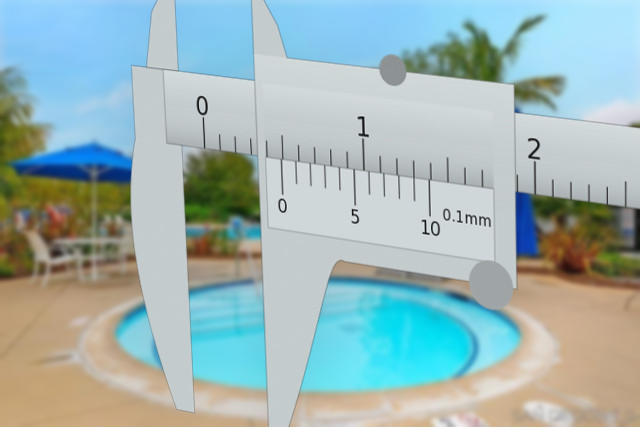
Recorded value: value=4.9 unit=mm
